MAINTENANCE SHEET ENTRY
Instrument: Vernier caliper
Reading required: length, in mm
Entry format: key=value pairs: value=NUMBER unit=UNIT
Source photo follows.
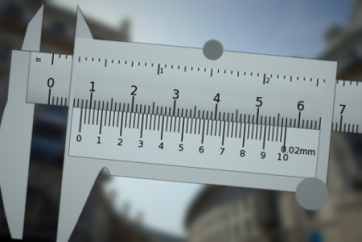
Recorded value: value=8.0 unit=mm
